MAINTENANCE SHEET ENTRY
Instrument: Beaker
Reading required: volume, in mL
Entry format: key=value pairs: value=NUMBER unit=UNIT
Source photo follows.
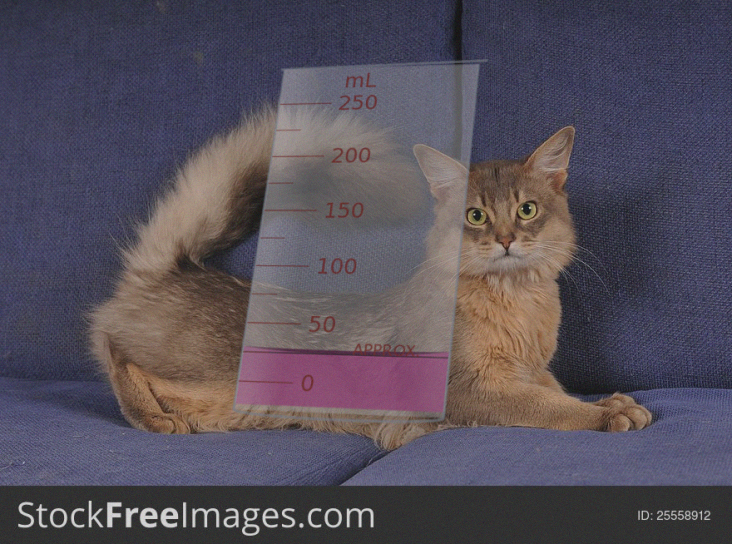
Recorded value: value=25 unit=mL
